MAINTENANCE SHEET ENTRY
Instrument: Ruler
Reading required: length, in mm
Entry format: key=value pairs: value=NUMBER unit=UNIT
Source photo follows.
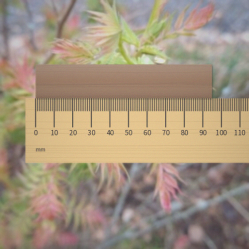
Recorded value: value=95 unit=mm
